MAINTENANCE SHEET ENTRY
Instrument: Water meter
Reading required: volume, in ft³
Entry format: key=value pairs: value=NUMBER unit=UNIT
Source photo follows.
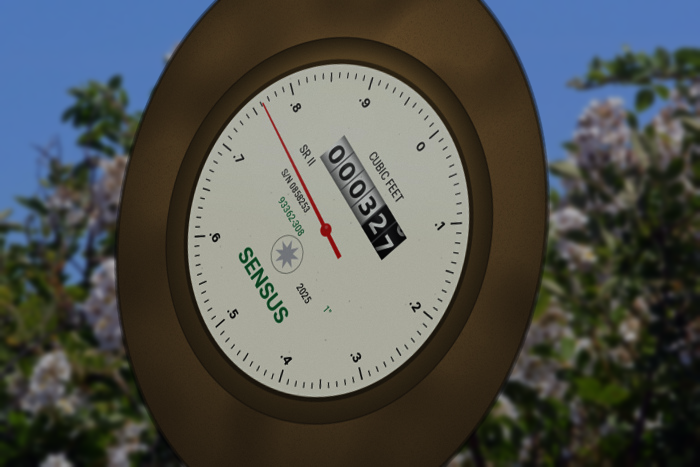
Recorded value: value=326.76 unit=ft³
